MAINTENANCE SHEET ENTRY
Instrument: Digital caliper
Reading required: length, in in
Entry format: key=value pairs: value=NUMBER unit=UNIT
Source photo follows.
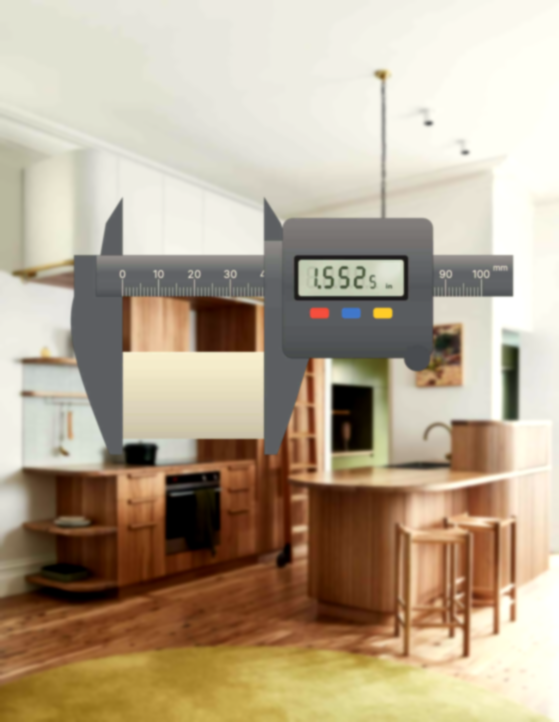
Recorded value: value=1.5525 unit=in
